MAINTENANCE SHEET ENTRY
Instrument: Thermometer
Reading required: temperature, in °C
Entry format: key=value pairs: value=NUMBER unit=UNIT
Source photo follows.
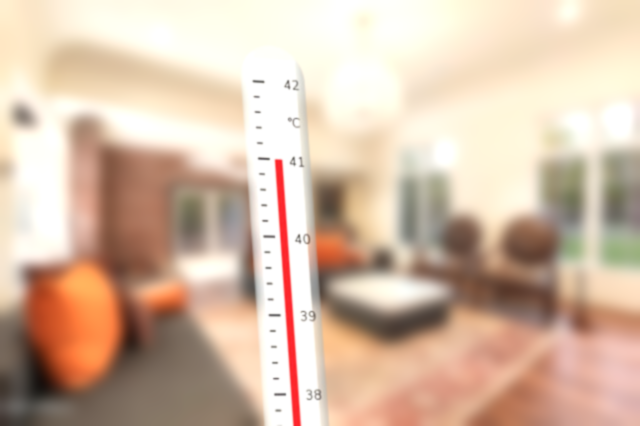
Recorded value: value=41 unit=°C
